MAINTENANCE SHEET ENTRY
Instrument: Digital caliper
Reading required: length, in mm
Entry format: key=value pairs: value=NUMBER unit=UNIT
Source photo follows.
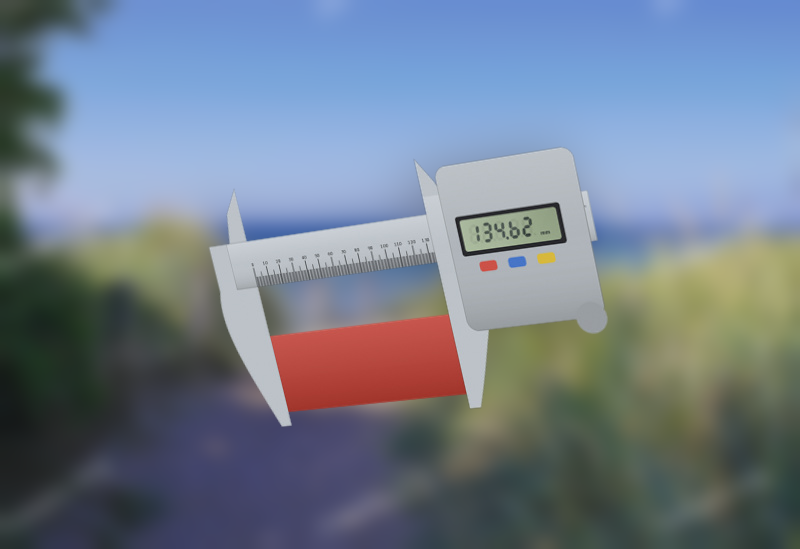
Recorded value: value=134.62 unit=mm
